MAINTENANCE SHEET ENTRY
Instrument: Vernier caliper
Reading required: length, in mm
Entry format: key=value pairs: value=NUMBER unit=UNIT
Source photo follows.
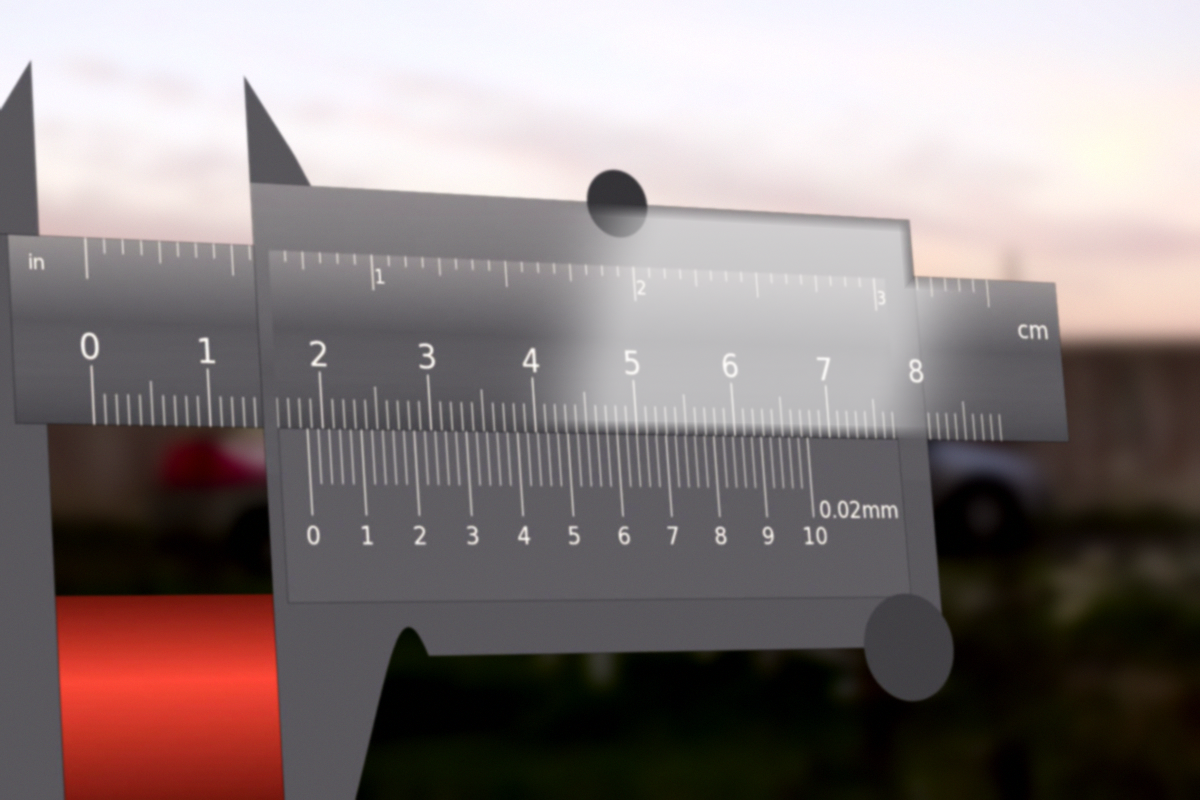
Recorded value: value=18.6 unit=mm
